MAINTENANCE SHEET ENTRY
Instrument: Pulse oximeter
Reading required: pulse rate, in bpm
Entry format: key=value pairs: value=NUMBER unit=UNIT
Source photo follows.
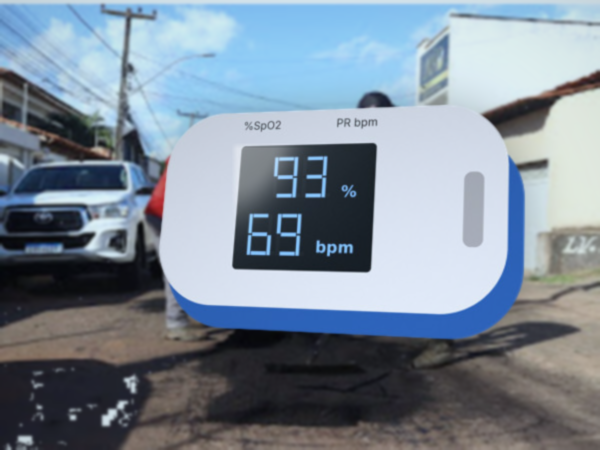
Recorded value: value=69 unit=bpm
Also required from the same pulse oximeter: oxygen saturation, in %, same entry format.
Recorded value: value=93 unit=%
